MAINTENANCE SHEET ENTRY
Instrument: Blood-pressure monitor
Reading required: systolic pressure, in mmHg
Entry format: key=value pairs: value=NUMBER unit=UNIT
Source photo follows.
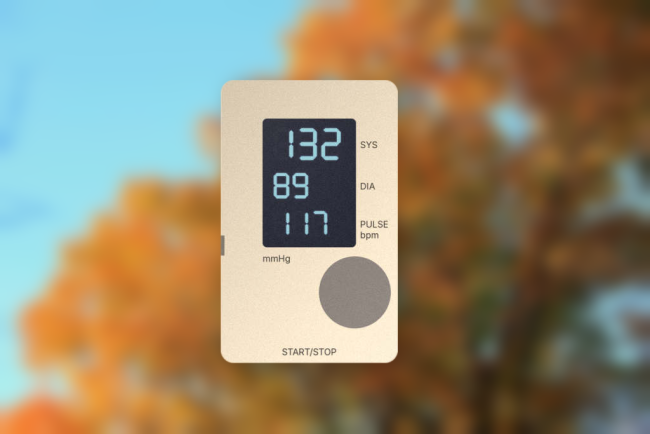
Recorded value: value=132 unit=mmHg
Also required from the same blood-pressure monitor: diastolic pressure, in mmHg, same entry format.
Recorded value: value=89 unit=mmHg
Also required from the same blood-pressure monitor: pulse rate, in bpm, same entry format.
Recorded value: value=117 unit=bpm
